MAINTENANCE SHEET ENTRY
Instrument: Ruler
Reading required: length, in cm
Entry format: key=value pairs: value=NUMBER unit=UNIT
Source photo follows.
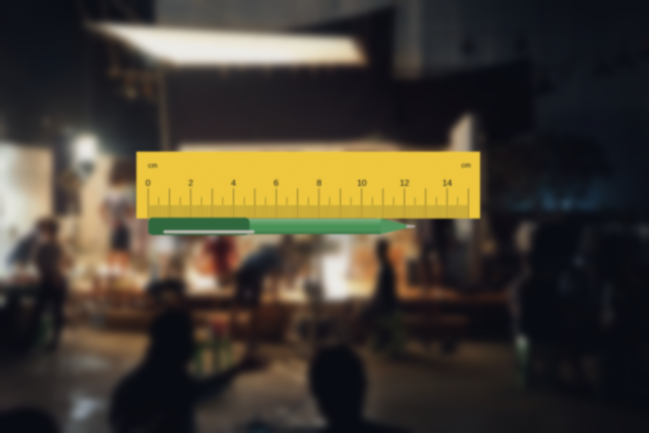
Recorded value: value=12.5 unit=cm
